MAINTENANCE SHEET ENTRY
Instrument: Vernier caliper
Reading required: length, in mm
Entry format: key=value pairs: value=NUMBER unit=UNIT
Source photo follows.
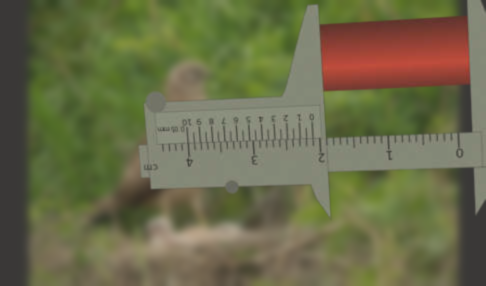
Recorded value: value=21.0 unit=mm
